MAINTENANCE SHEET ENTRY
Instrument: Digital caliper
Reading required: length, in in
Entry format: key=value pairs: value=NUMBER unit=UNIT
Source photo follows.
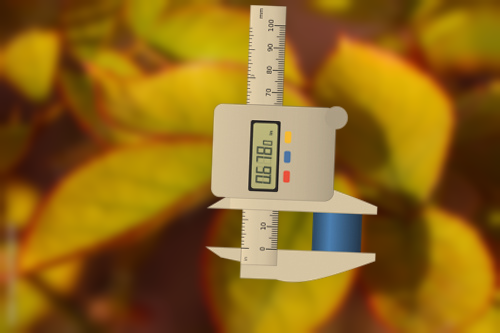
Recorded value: value=0.6780 unit=in
